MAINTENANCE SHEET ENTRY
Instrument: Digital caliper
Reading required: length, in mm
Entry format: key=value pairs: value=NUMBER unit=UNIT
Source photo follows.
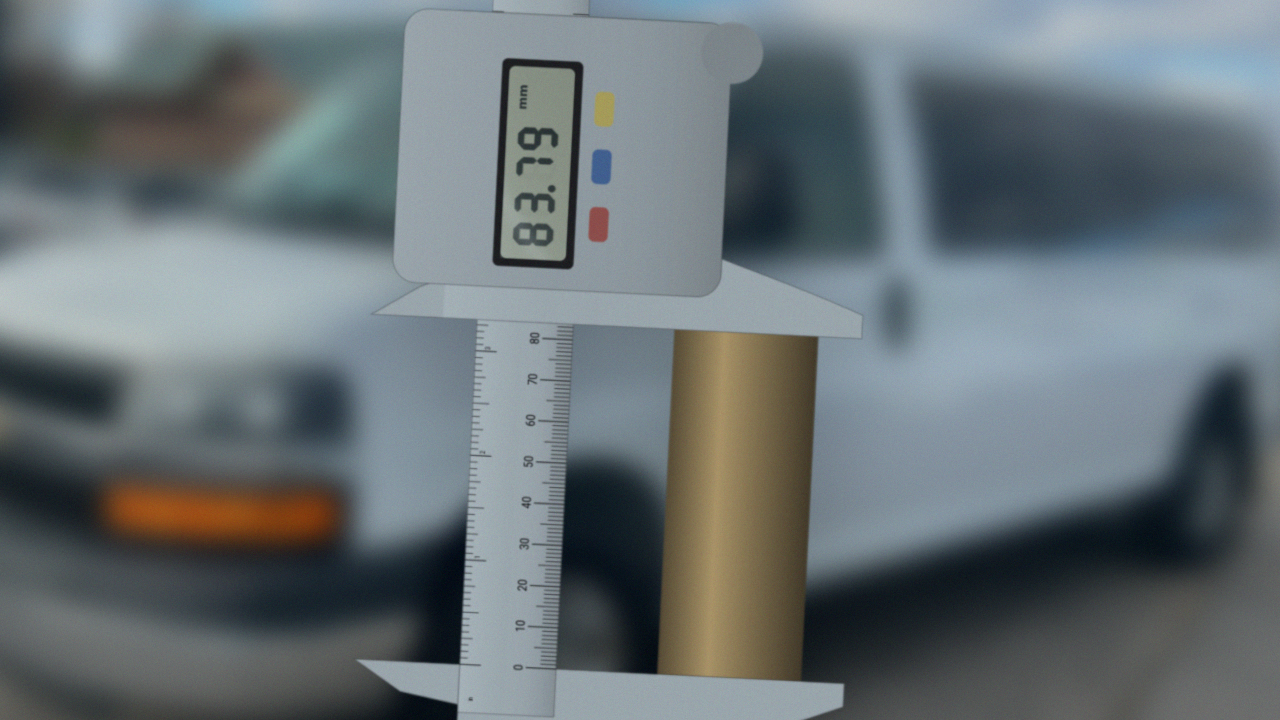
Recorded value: value=83.79 unit=mm
